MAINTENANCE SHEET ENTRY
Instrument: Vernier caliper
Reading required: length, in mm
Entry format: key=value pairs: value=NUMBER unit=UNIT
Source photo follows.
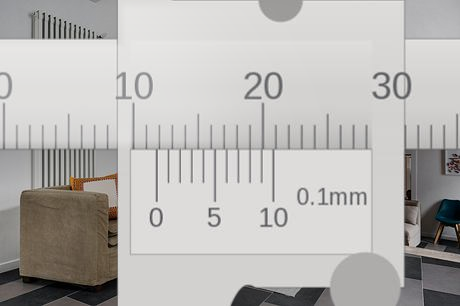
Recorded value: value=11.8 unit=mm
